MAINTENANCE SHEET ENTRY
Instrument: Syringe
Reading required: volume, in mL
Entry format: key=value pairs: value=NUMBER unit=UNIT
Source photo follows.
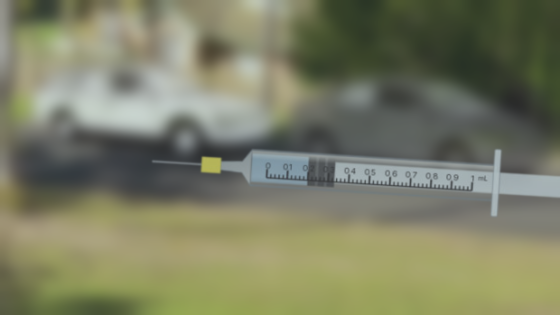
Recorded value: value=0.2 unit=mL
